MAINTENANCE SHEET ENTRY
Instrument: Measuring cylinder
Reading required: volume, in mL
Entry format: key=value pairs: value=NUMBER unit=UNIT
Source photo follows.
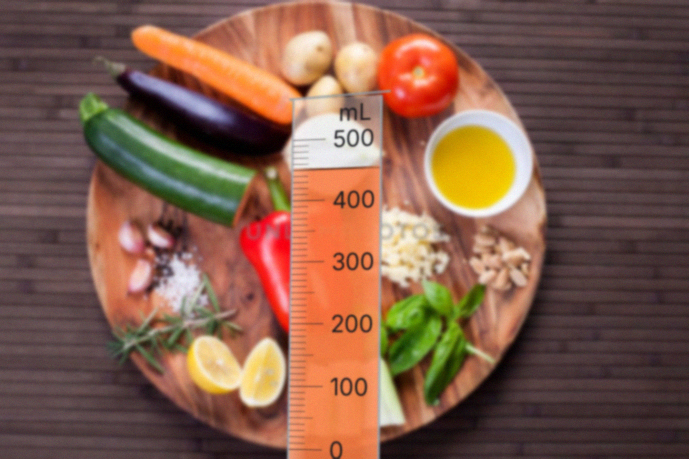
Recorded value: value=450 unit=mL
